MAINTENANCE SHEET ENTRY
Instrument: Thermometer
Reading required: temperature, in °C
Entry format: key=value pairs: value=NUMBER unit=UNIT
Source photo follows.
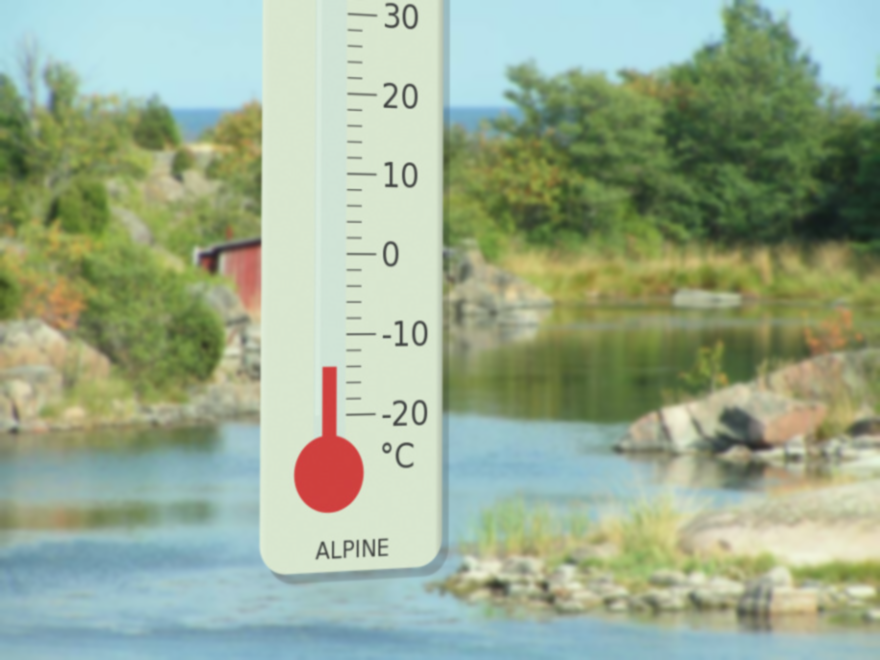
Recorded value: value=-14 unit=°C
